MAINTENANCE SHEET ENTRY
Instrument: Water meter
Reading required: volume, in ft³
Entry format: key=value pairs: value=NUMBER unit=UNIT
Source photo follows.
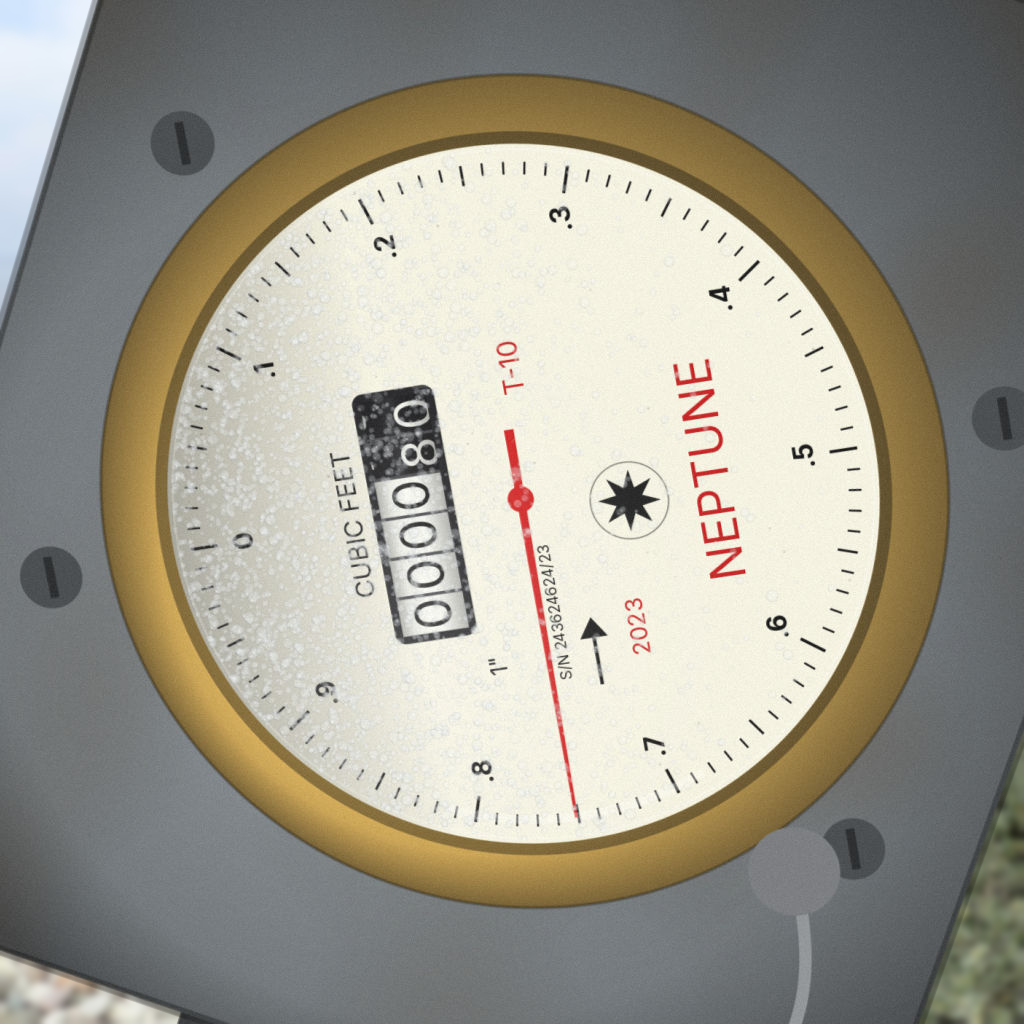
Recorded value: value=79.75 unit=ft³
